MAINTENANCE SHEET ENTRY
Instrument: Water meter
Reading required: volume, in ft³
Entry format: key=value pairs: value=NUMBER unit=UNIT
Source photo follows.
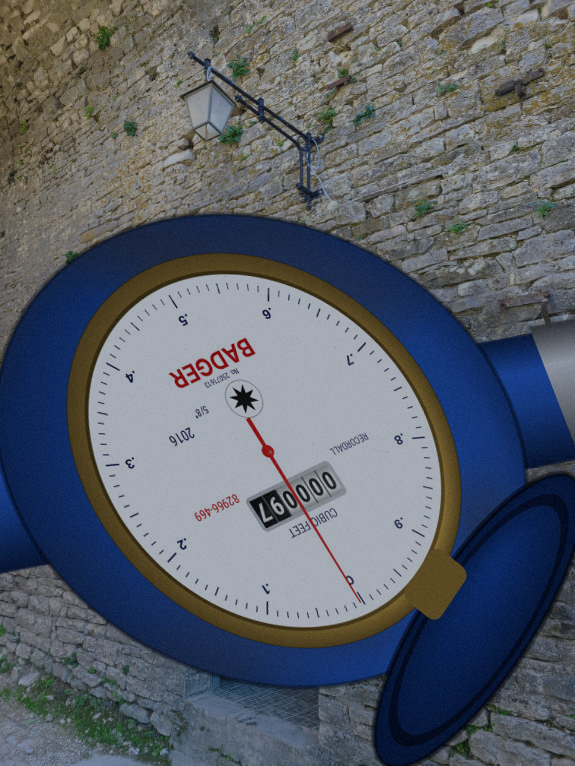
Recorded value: value=97.00 unit=ft³
